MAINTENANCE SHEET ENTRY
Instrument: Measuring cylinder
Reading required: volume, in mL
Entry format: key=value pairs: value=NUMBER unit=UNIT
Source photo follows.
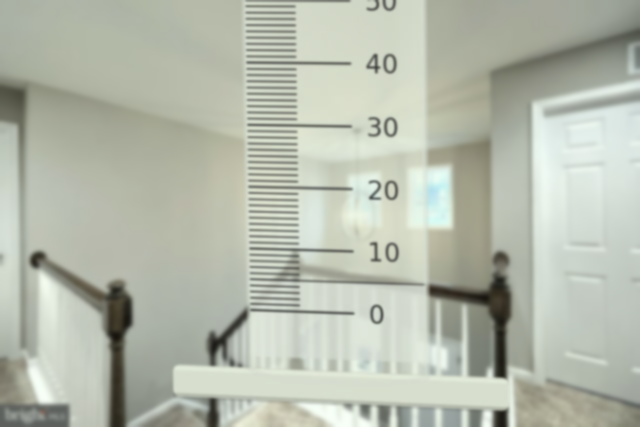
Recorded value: value=5 unit=mL
